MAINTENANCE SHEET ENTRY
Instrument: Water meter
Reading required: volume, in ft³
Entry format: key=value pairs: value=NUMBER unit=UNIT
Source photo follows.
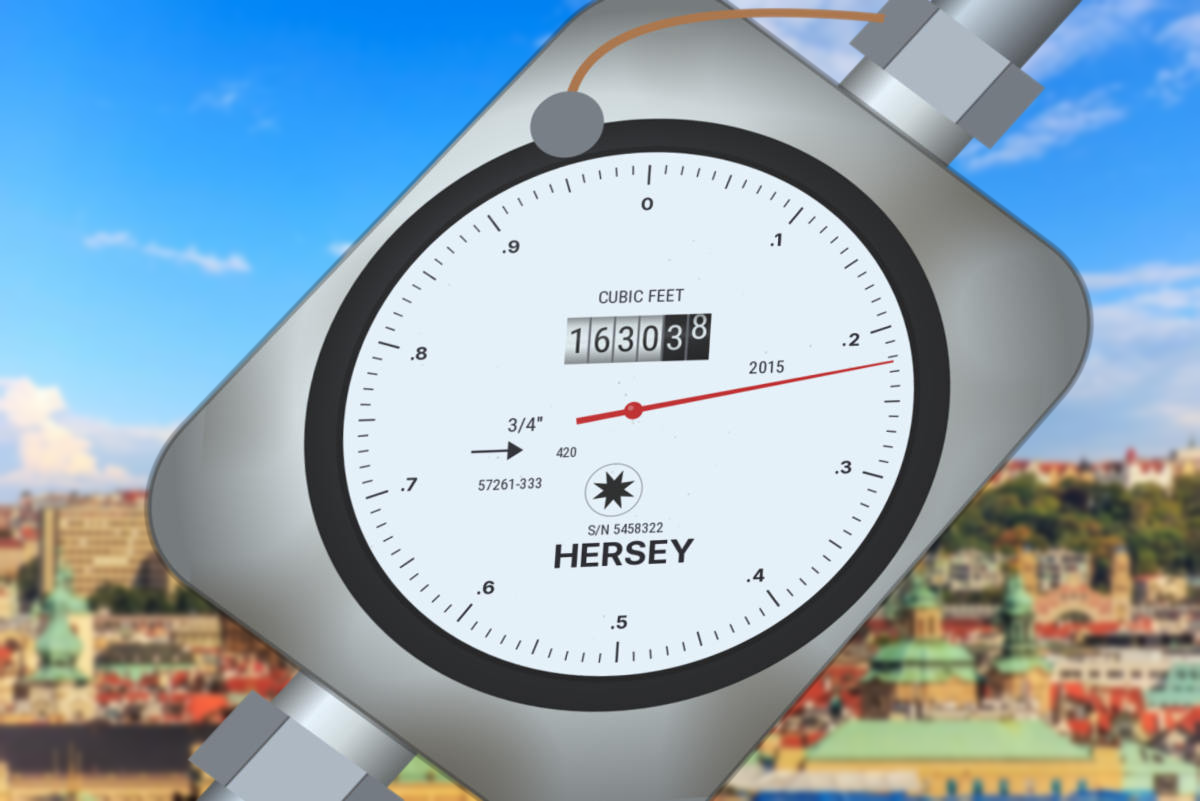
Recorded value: value=163038.22 unit=ft³
